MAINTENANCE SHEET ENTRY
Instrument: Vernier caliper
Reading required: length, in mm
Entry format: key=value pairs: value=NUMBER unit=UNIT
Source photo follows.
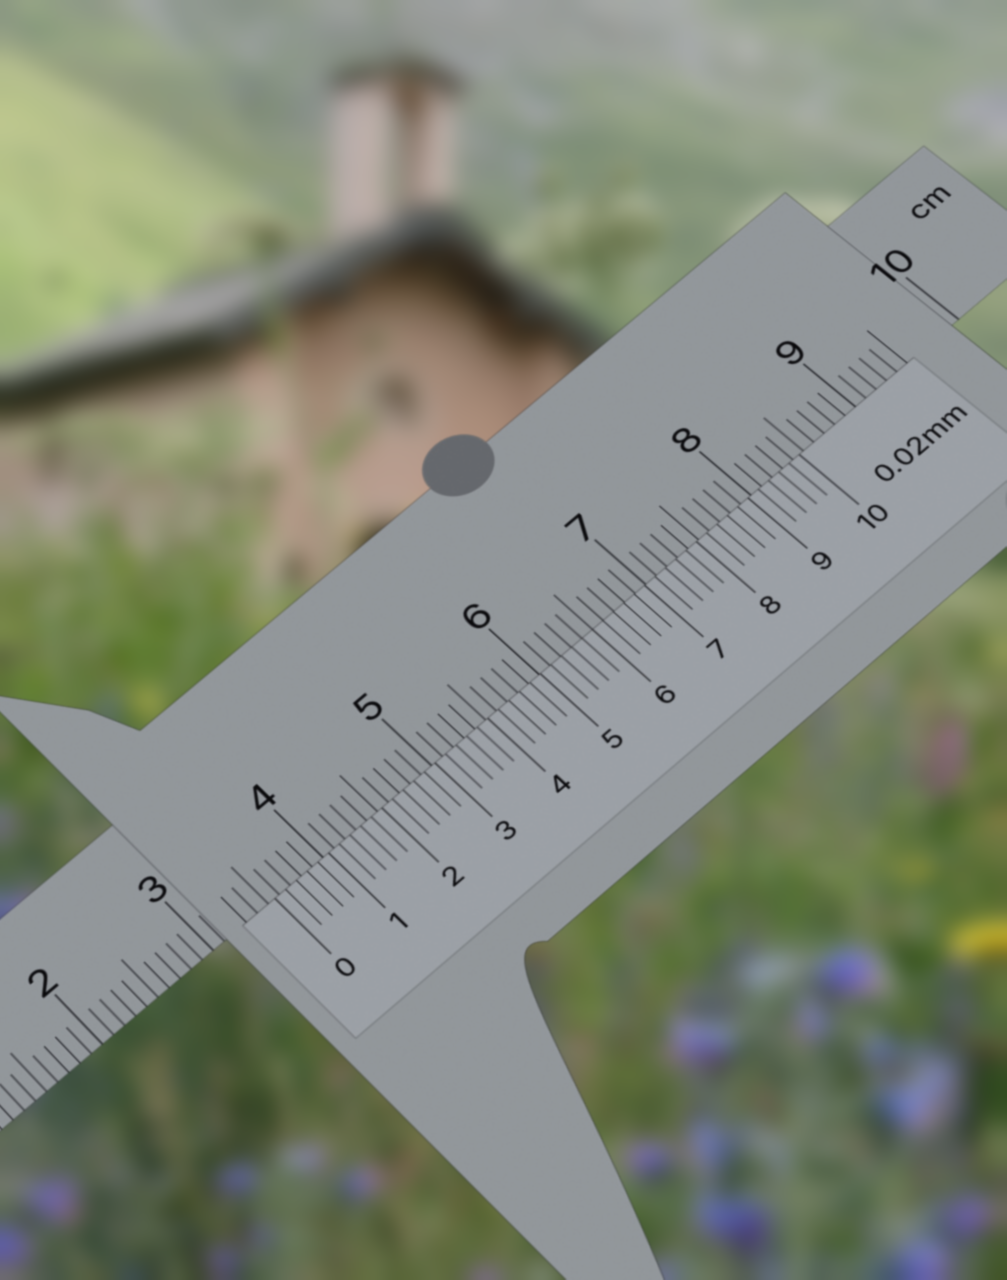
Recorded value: value=35.6 unit=mm
